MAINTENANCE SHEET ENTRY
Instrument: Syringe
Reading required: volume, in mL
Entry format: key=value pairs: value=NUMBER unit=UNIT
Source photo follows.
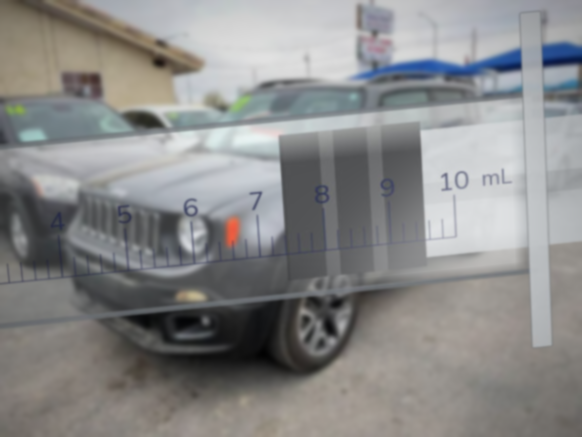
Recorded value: value=7.4 unit=mL
